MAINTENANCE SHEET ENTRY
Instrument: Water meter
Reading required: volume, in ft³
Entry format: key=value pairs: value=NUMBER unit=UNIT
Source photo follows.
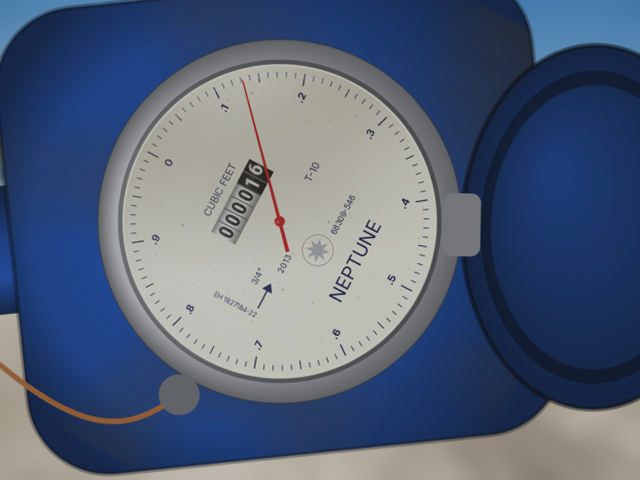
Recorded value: value=16.13 unit=ft³
